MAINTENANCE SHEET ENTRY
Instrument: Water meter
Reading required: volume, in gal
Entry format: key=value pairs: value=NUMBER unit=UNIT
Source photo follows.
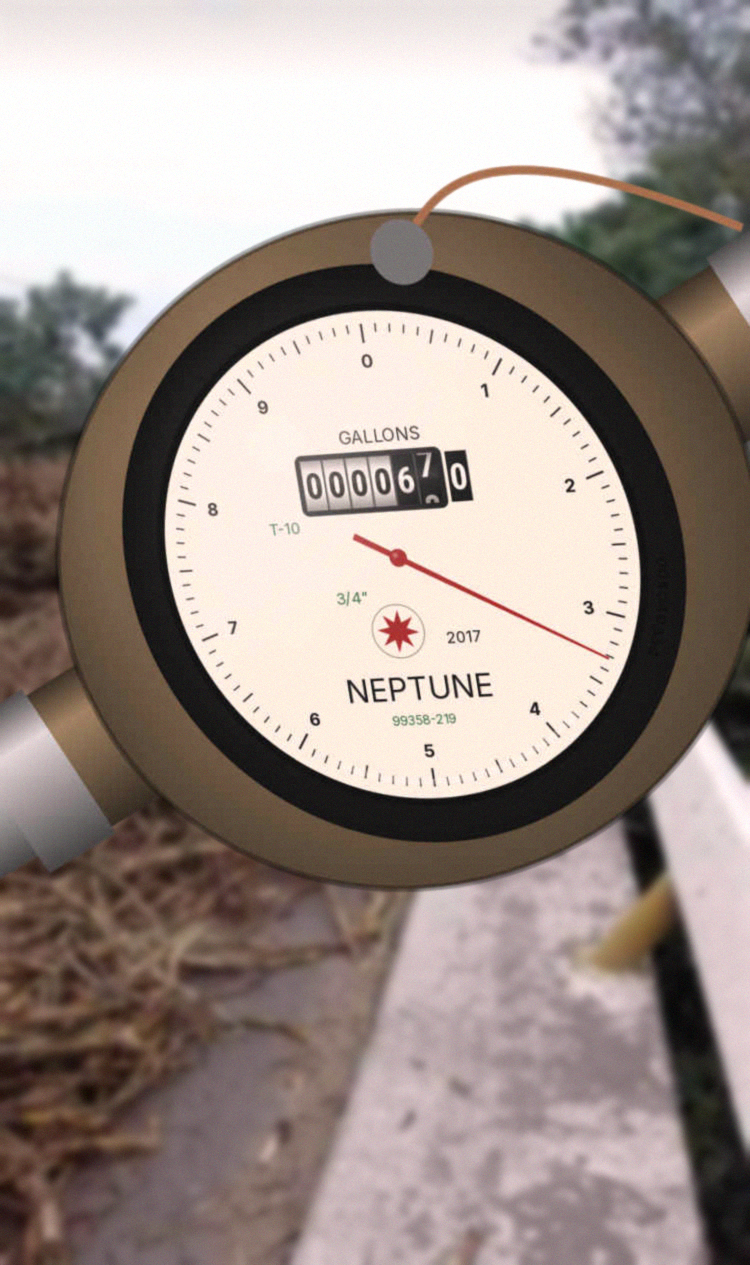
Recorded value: value=673.3 unit=gal
